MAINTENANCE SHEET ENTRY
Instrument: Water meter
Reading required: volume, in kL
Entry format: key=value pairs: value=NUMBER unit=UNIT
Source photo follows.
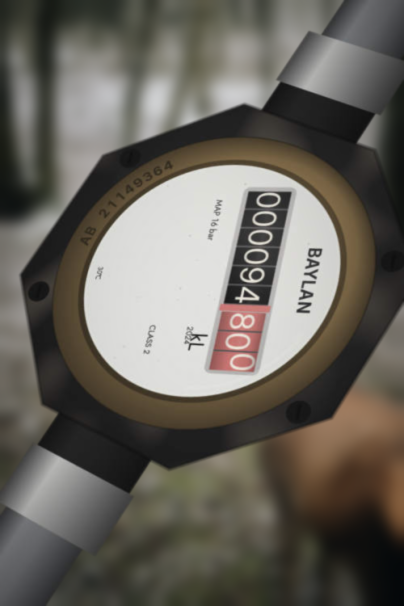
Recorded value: value=94.800 unit=kL
